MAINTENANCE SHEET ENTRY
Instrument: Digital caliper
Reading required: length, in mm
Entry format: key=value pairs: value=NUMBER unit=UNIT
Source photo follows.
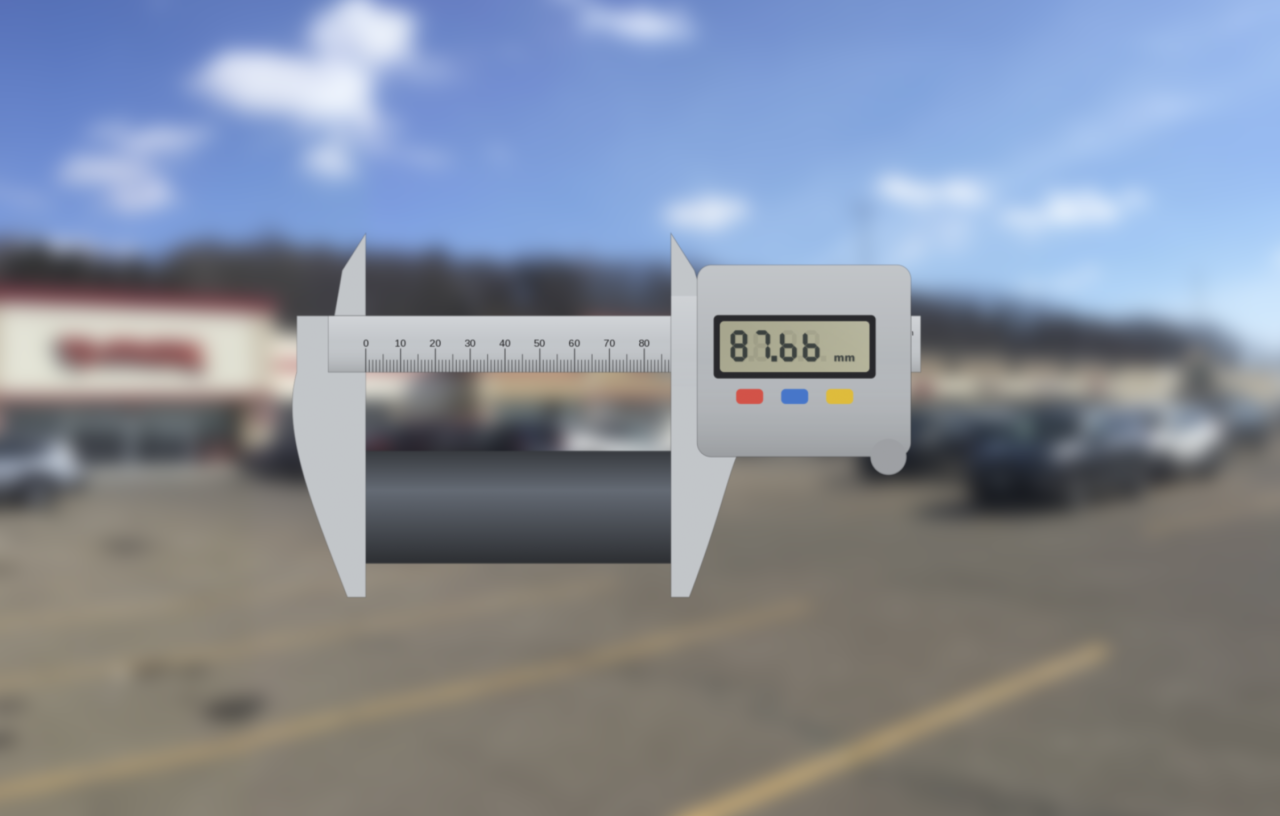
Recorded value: value=87.66 unit=mm
